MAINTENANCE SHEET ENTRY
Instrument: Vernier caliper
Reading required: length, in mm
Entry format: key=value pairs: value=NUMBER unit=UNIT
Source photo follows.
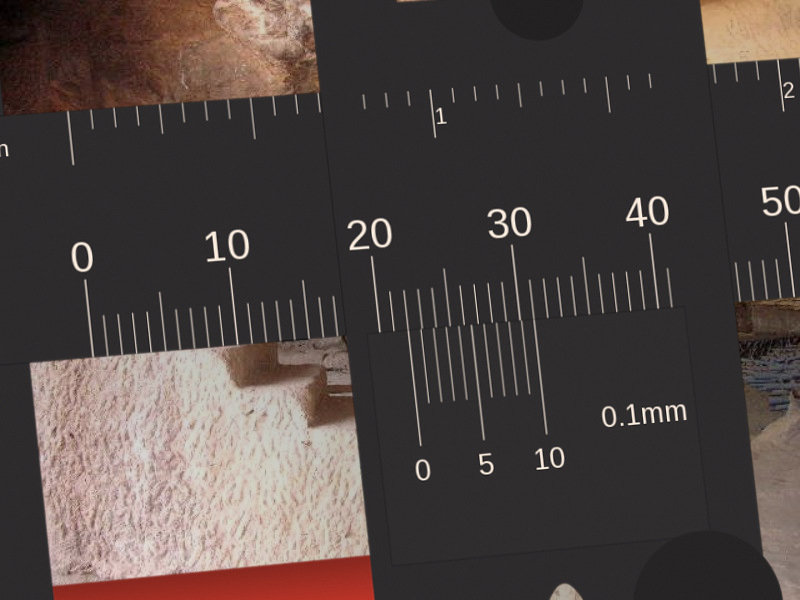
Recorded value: value=22.0 unit=mm
